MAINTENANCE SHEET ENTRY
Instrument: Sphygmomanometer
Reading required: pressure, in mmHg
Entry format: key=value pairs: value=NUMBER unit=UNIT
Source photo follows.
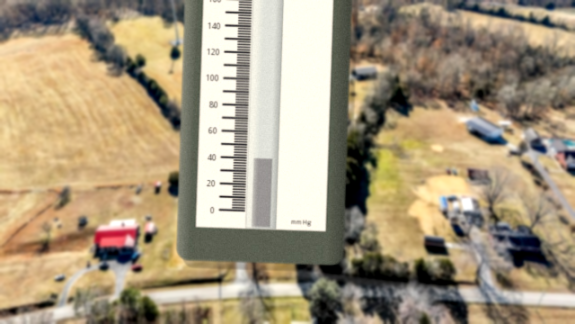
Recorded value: value=40 unit=mmHg
